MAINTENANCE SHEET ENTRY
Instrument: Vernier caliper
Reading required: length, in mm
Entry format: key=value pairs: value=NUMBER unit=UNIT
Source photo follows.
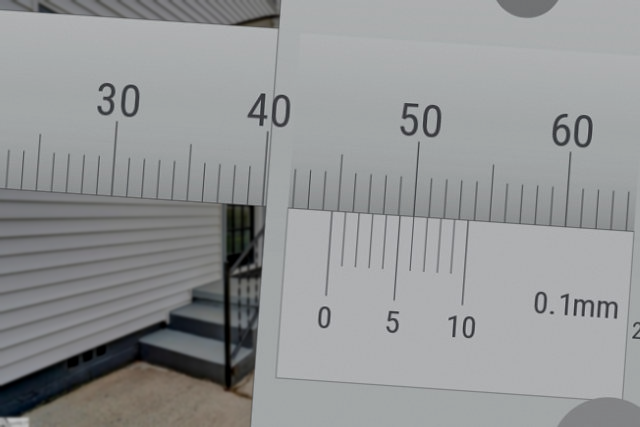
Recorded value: value=44.6 unit=mm
